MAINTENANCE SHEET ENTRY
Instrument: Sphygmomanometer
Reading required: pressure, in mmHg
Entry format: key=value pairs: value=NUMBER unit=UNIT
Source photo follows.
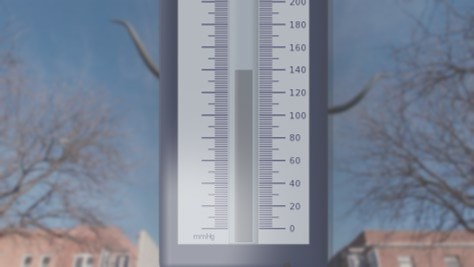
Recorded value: value=140 unit=mmHg
